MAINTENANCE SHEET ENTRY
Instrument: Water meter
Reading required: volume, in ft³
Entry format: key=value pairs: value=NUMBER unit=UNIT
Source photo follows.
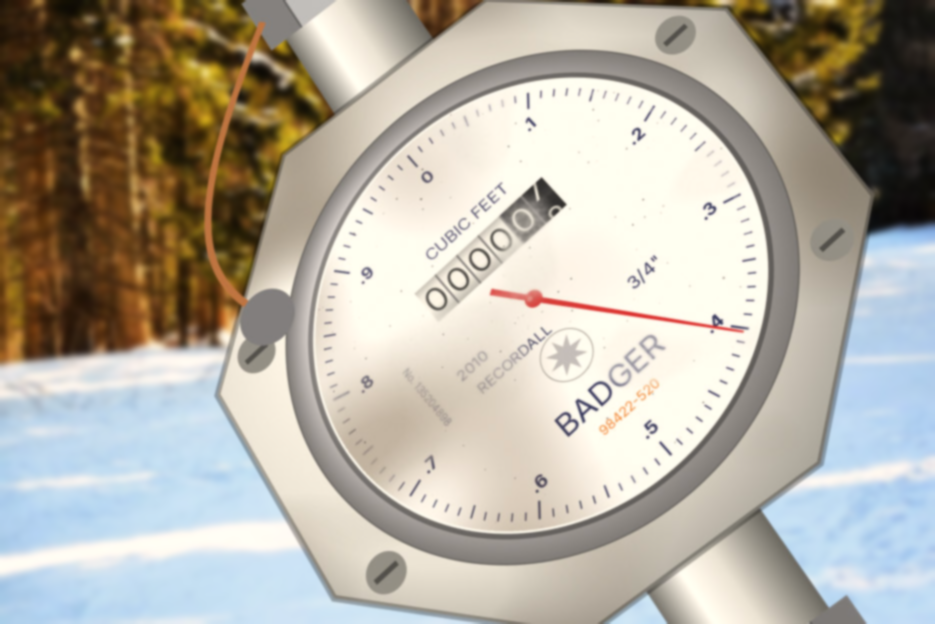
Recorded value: value=7.40 unit=ft³
